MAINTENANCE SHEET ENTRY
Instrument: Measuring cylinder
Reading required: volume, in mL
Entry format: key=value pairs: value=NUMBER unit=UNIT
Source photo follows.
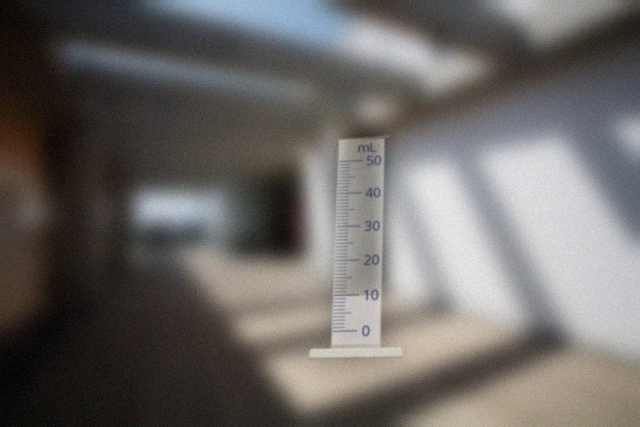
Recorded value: value=10 unit=mL
